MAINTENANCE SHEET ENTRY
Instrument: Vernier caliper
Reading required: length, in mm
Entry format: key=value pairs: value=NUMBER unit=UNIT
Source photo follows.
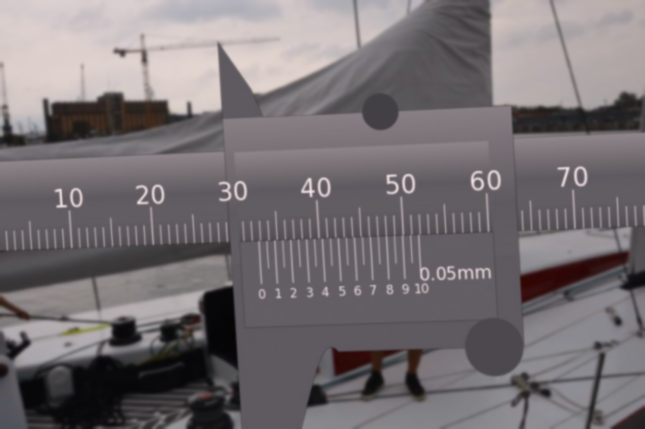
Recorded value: value=32.8 unit=mm
